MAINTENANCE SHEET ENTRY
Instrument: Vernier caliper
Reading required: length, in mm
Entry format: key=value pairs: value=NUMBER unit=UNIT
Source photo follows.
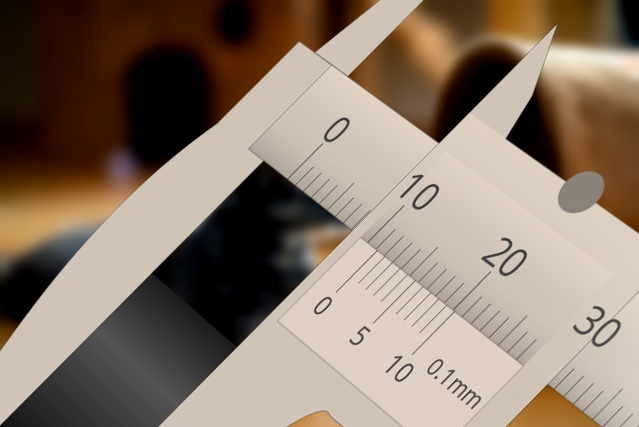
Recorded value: value=11.2 unit=mm
